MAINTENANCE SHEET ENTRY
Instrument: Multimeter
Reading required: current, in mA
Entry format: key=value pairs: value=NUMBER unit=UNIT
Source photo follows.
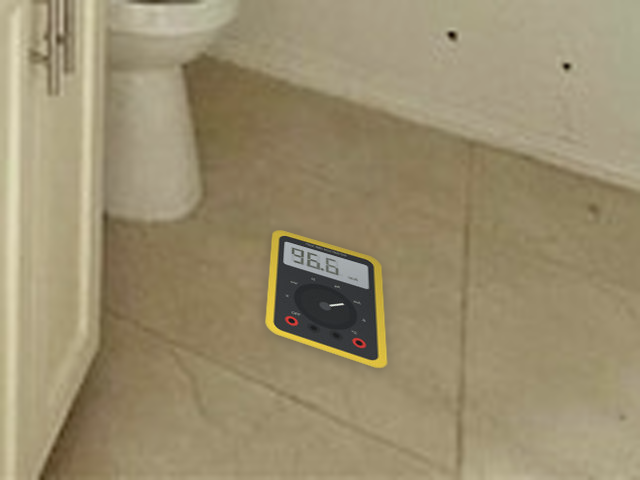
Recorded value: value=96.6 unit=mA
